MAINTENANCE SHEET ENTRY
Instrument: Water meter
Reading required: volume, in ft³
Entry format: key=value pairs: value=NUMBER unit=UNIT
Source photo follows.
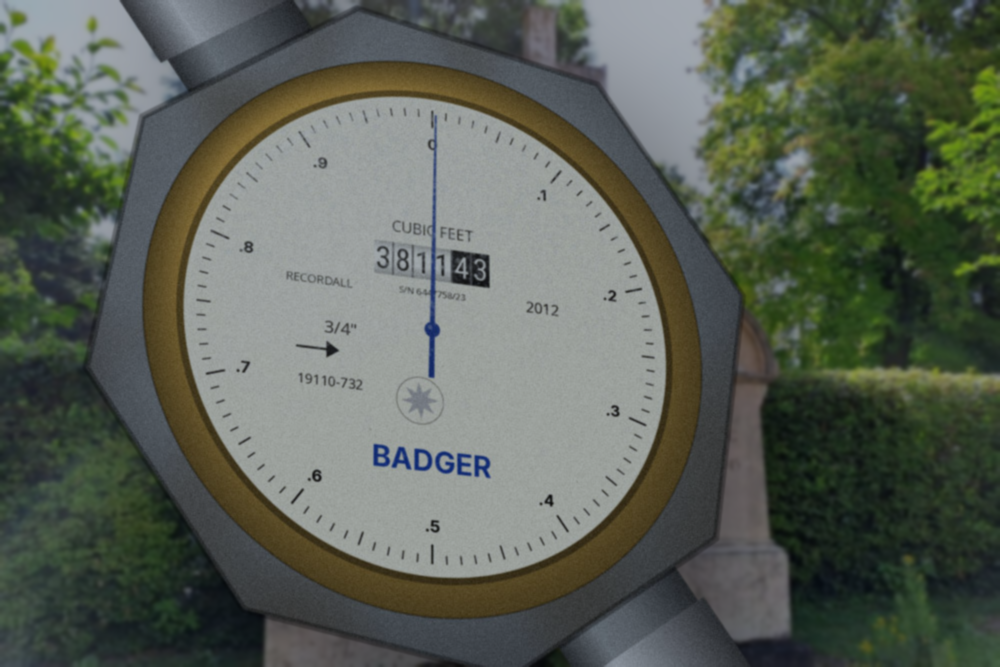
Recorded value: value=381143.00 unit=ft³
